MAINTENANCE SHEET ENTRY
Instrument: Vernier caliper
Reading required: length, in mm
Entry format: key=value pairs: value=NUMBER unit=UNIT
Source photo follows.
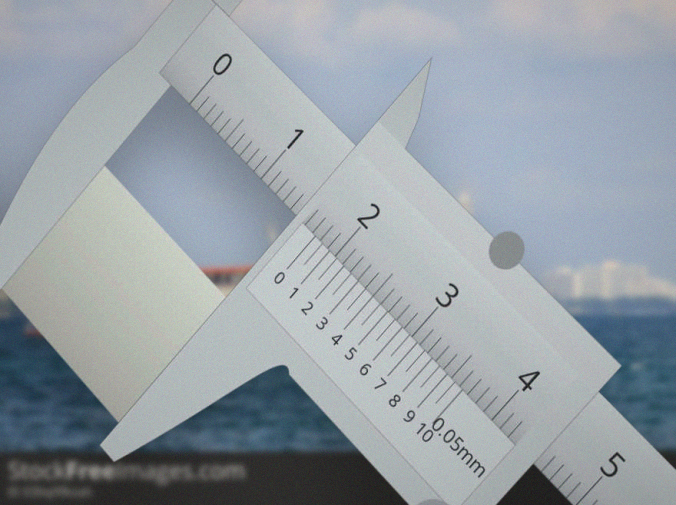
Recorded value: value=17.4 unit=mm
